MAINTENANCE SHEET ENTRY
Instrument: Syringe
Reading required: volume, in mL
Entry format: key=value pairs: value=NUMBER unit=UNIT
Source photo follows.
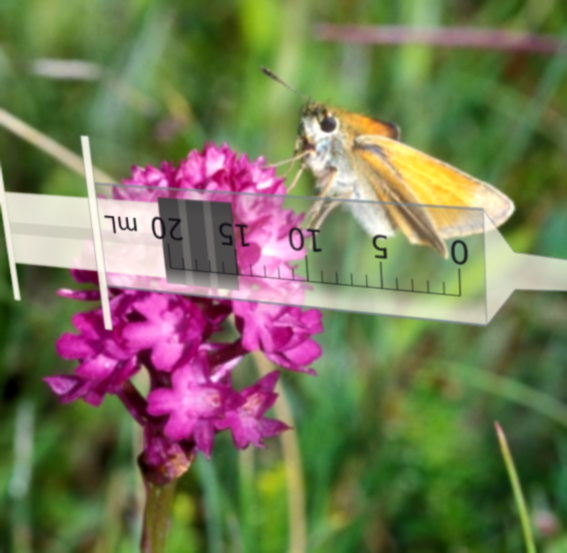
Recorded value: value=15 unit=mL
